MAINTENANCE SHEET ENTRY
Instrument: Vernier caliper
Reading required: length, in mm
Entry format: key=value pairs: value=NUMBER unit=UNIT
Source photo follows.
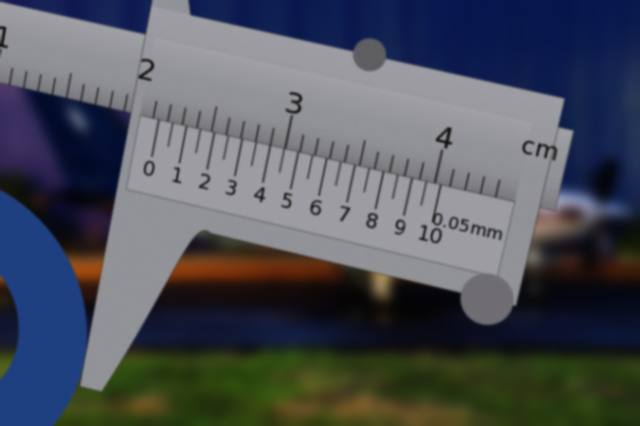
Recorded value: value=21.4 unit=mm
